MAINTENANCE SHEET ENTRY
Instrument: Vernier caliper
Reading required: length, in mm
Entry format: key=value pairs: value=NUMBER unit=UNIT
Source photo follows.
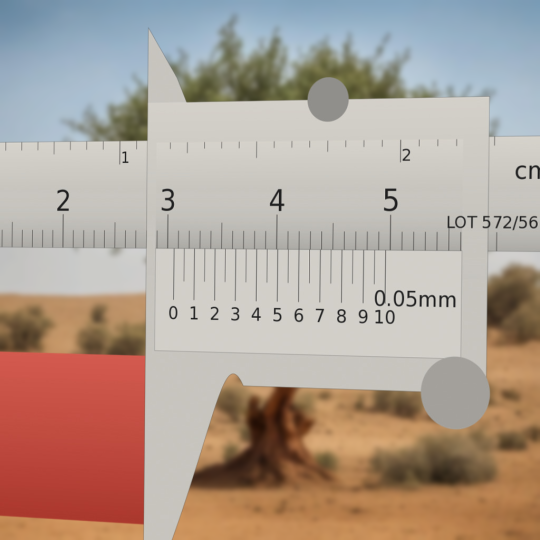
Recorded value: value=30.6 unit=mm
